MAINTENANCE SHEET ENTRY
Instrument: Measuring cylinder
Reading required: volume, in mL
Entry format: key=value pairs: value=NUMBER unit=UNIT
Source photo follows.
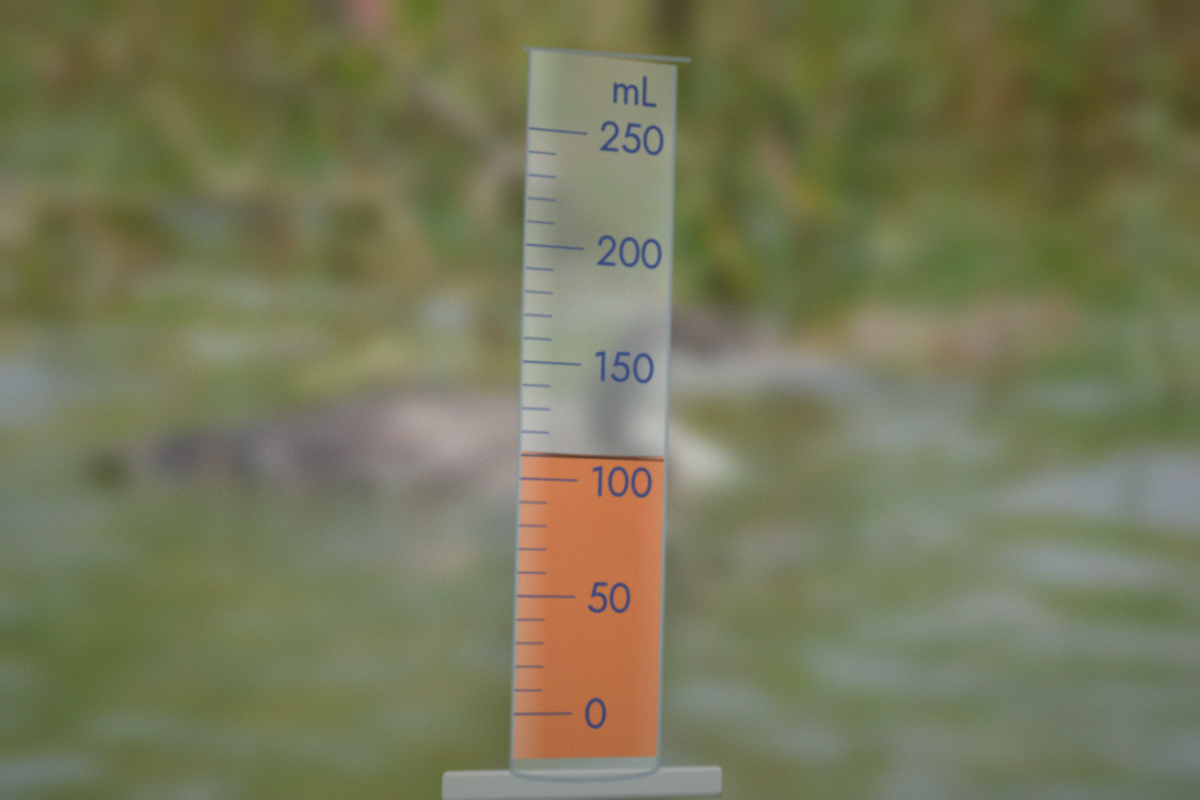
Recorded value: value=110 unit=mL
